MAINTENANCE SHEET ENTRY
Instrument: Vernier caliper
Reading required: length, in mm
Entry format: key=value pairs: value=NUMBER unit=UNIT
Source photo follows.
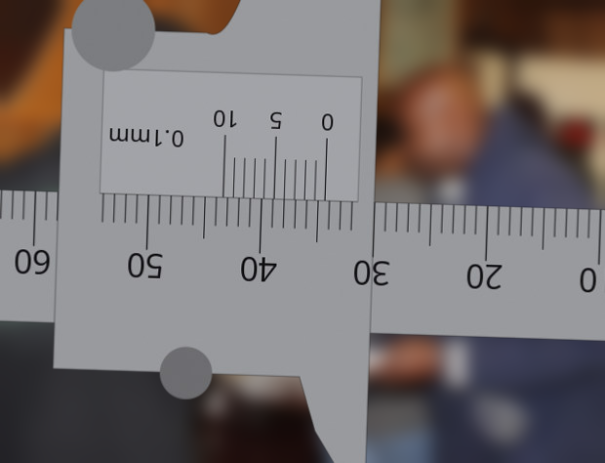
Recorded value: value=34.4 unit=mm
